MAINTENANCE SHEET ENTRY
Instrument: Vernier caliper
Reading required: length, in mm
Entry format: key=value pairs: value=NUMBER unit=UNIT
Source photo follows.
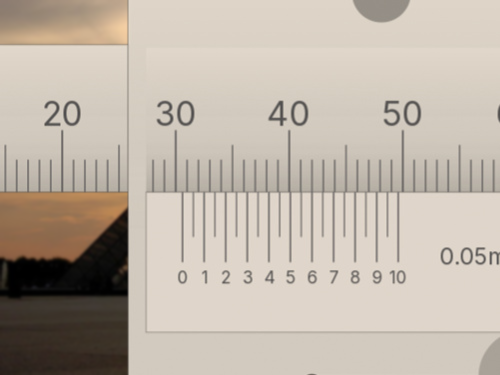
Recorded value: value=30.6 unit=mm
